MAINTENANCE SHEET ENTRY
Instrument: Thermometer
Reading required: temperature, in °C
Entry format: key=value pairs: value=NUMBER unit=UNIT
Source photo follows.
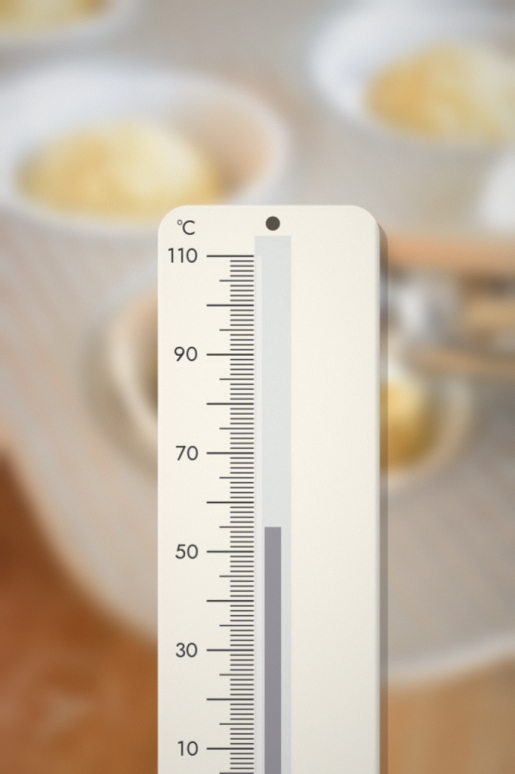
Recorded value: value=55 unit=°C
